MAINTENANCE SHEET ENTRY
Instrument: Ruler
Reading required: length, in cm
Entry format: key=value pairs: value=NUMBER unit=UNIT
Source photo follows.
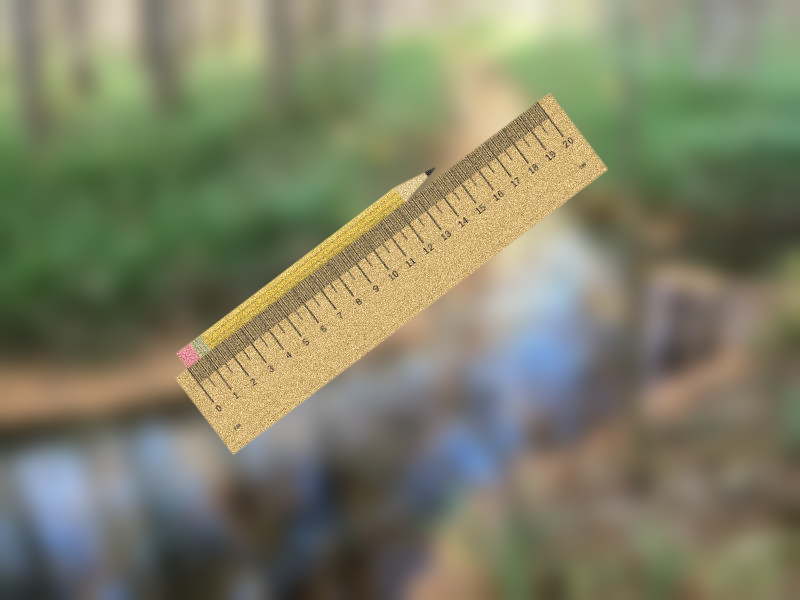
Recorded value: value=14.5 unit=cm
